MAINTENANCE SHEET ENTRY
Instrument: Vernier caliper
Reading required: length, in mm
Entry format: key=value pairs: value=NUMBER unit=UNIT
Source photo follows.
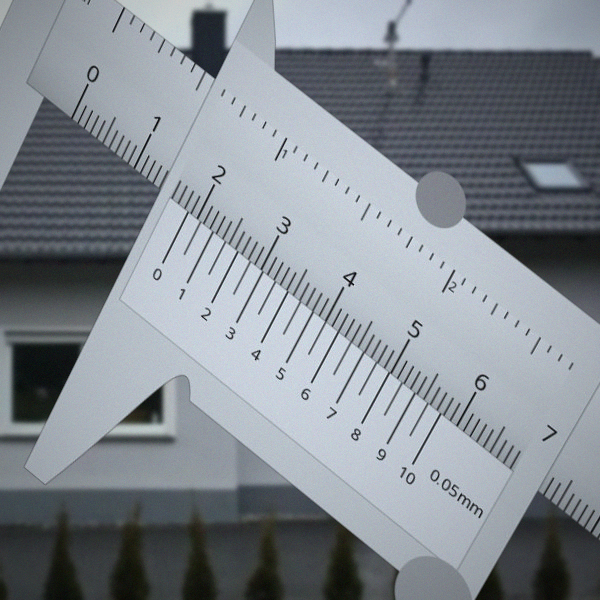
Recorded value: value=18.6 unit=mm
